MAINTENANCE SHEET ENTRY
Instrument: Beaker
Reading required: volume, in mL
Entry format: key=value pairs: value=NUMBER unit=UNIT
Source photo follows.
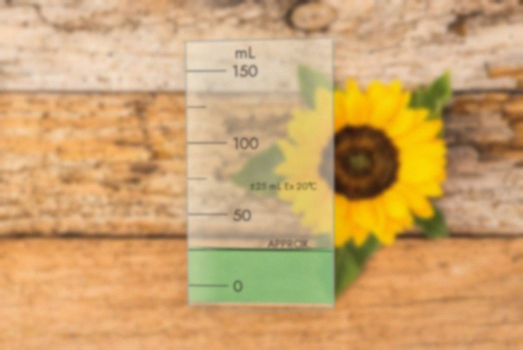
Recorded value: value=25 unit=mL
